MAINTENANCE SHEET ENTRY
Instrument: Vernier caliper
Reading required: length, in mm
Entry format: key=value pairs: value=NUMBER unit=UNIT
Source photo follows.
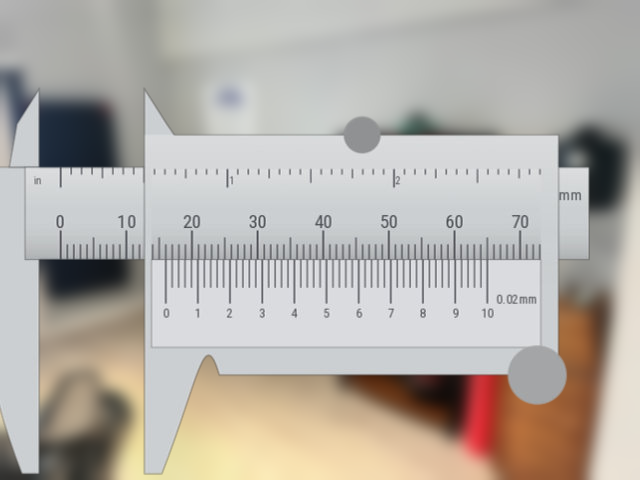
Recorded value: value=16.0 unit=mm
